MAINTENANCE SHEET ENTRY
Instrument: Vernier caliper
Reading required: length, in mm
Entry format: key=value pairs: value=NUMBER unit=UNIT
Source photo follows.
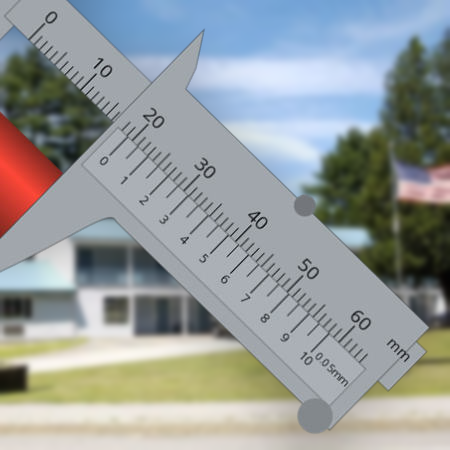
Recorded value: value=19.2 unit=mm
